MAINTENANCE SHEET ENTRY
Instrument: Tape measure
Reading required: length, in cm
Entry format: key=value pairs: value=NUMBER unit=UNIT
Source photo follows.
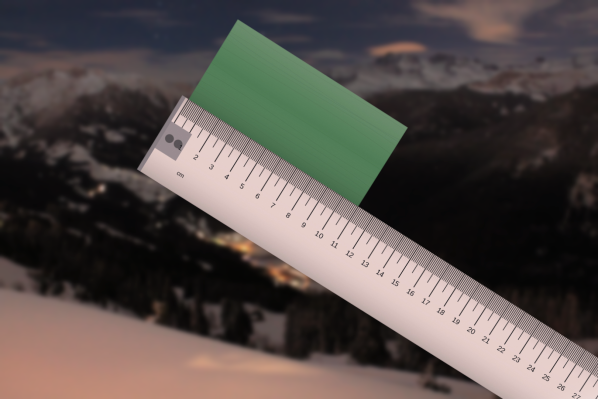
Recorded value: value=11 unit=cm
